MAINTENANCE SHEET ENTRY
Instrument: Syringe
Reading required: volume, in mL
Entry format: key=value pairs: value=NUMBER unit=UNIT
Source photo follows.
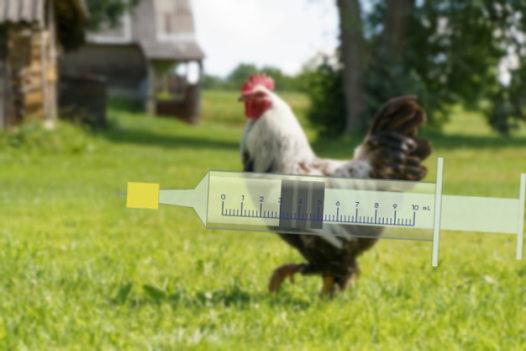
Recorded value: value=3 unit=mL
